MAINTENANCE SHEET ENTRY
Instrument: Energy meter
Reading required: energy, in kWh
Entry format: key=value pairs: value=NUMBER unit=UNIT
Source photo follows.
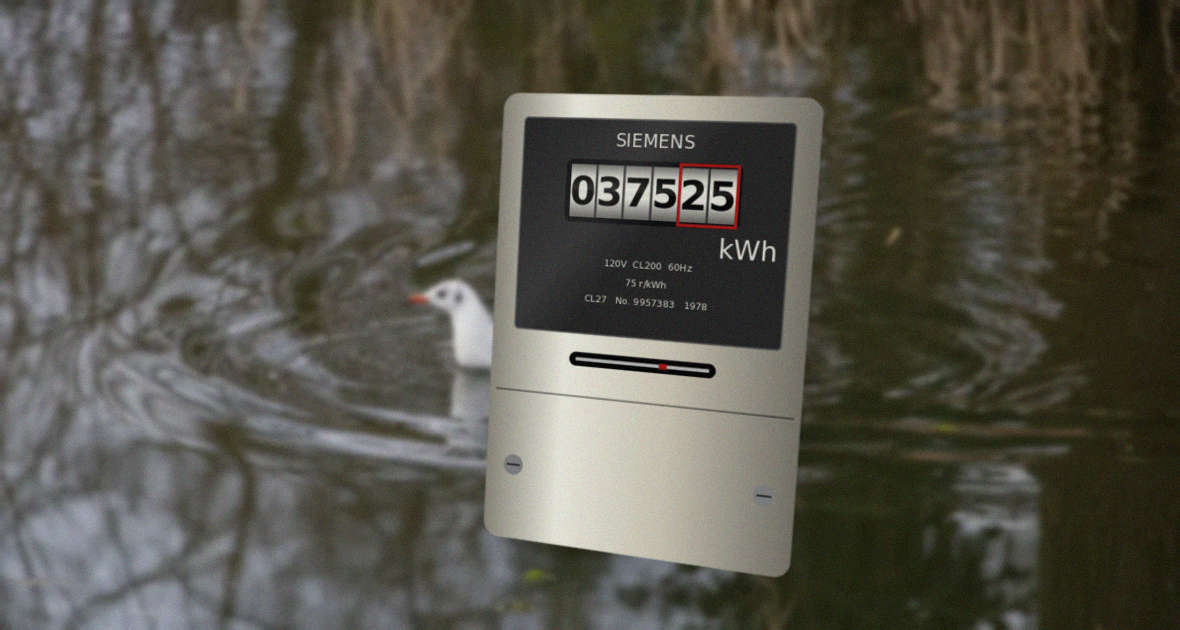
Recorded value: value=375.25 unit=kWh
